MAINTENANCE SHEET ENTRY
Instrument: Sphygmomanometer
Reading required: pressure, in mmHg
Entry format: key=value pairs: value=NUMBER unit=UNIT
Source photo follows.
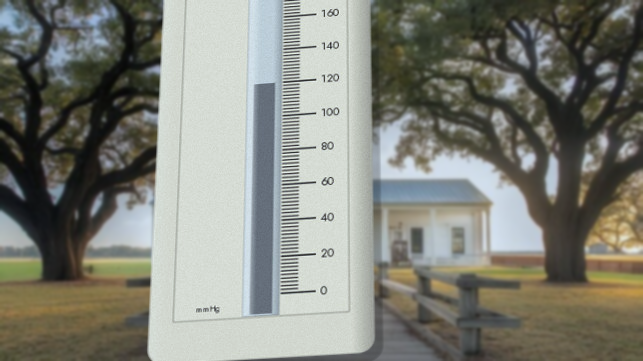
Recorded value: value=120 unit=mmHg
